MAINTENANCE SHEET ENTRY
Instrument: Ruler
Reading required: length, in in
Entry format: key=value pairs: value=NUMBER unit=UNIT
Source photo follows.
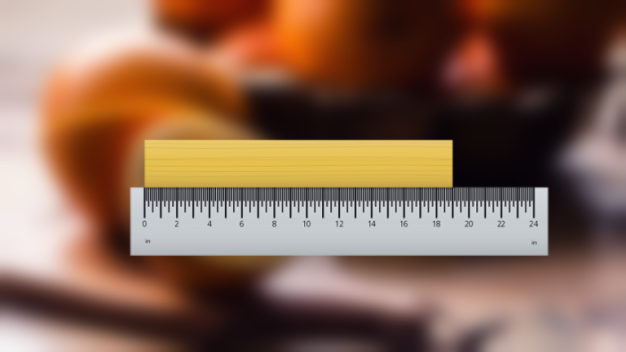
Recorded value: value=19 unit=in
